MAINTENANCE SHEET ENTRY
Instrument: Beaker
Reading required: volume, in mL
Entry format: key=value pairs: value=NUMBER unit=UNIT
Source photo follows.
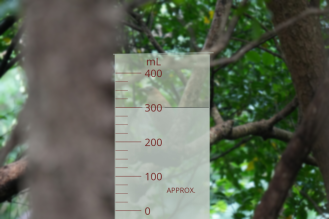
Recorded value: value=300 unit=mL
